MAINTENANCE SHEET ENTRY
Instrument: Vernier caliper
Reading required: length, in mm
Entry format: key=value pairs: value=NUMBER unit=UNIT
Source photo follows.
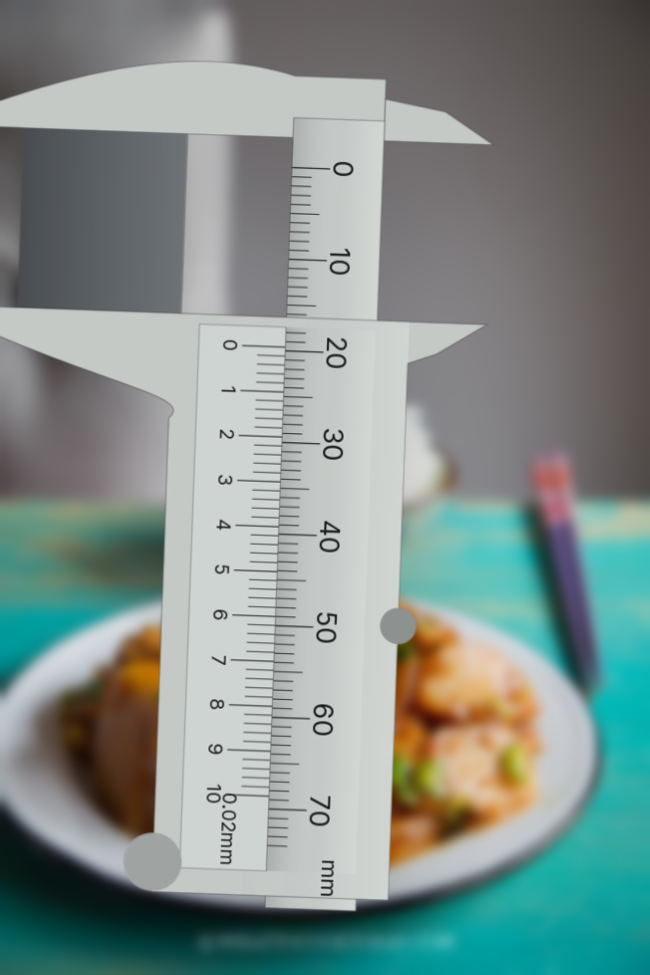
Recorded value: value=19.6 unit=mm
